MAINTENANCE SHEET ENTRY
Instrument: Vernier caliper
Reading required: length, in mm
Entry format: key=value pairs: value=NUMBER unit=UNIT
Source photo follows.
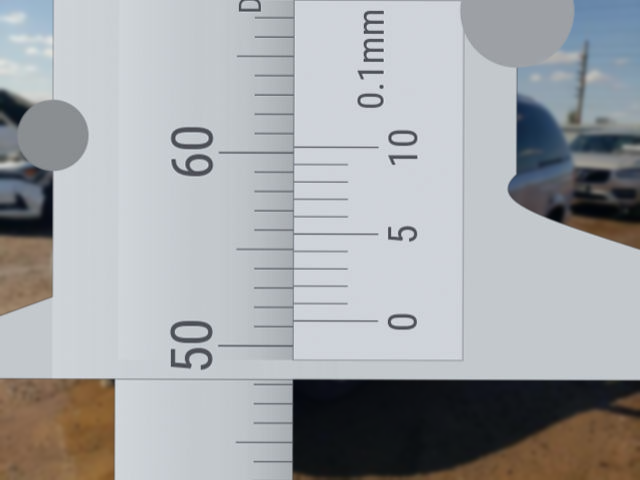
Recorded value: value=51.3 unit=mm
